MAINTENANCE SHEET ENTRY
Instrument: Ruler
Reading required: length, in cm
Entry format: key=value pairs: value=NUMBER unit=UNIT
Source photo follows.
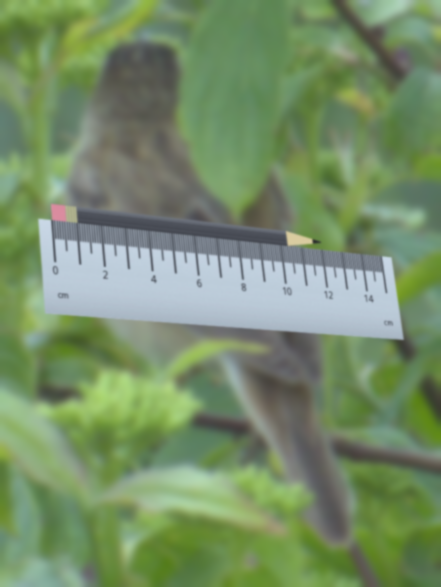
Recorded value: value=12 unit=cm
